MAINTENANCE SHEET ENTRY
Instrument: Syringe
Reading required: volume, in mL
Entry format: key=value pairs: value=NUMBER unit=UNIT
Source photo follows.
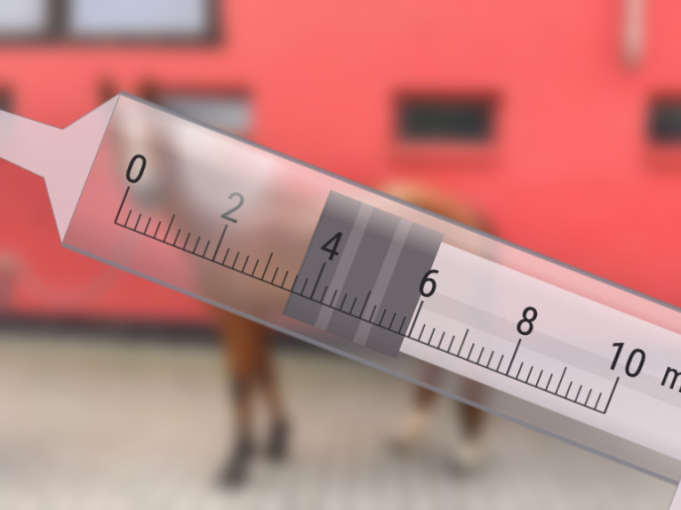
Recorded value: value=3.6 unit=mL
